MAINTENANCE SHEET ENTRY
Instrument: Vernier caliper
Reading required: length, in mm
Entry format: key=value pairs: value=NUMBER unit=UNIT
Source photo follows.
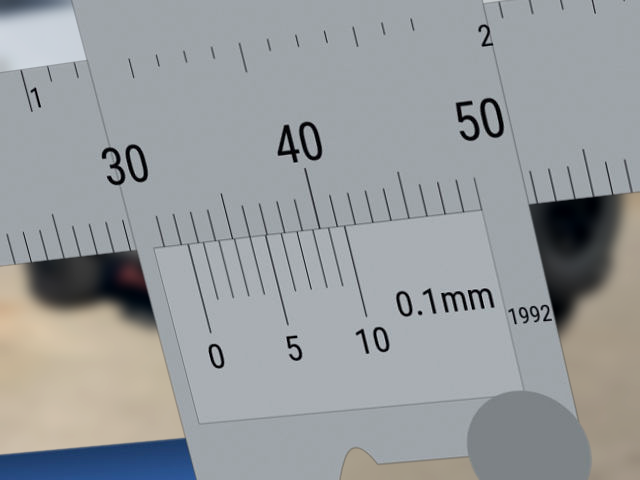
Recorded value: value=32.4 unit=mm
